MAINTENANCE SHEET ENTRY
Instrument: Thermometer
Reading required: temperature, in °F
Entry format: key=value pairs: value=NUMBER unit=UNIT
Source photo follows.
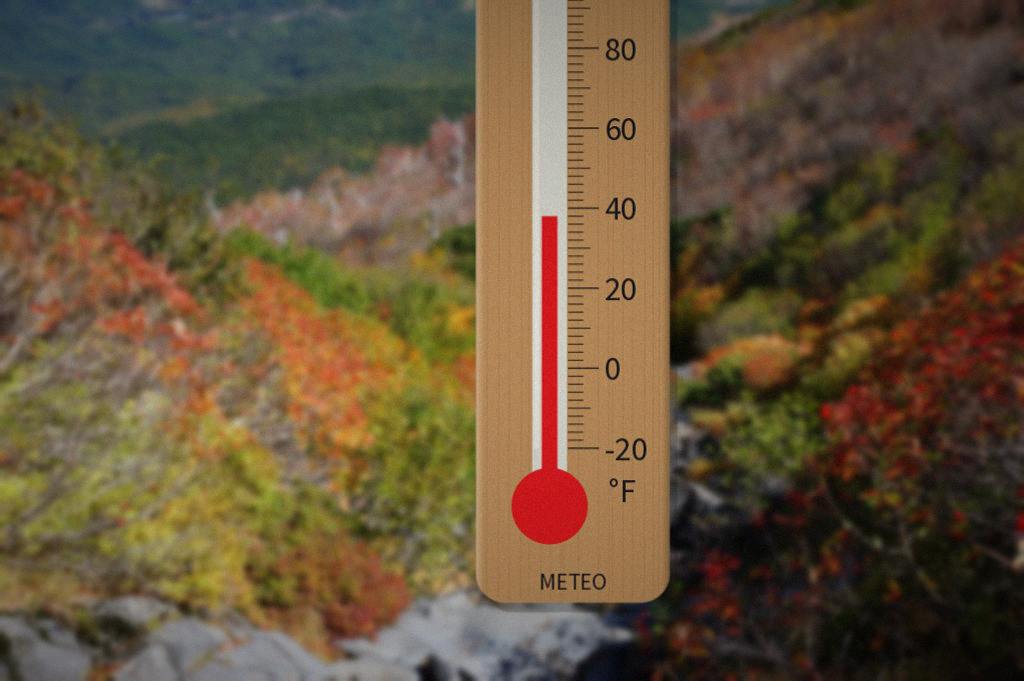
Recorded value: value=38 unit=°F
